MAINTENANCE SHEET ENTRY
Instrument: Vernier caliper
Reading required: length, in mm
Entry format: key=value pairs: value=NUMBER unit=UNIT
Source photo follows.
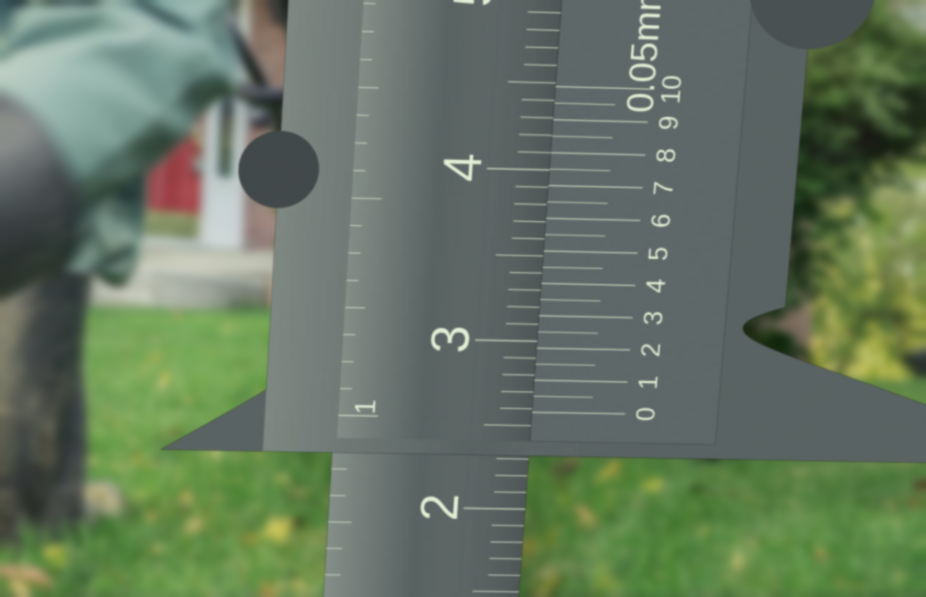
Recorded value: value=25.8 unit=mm
